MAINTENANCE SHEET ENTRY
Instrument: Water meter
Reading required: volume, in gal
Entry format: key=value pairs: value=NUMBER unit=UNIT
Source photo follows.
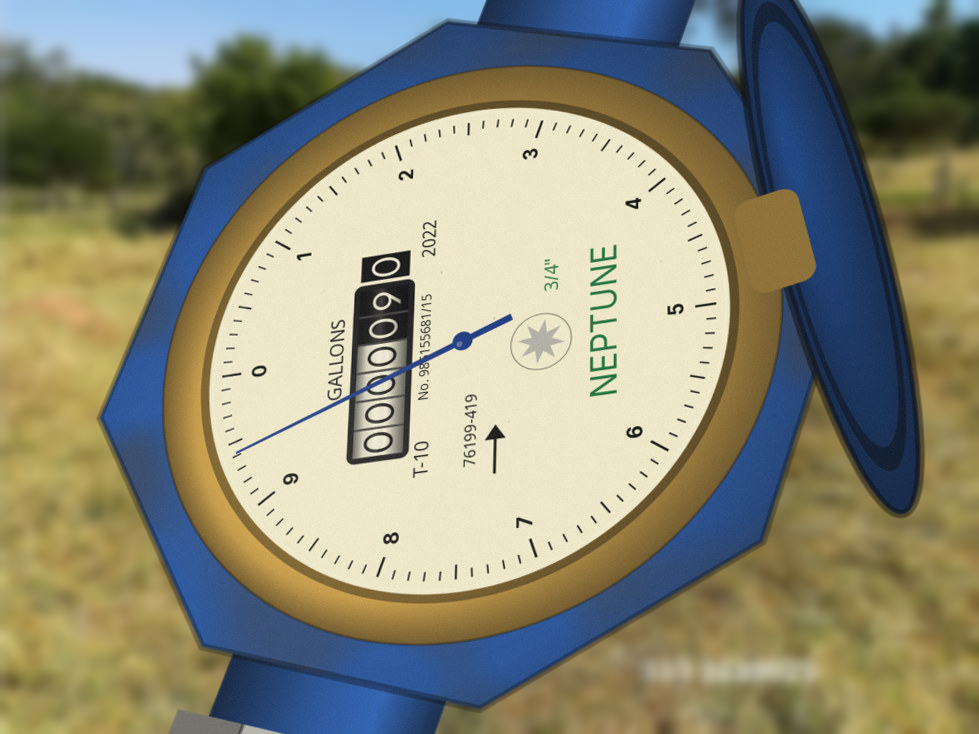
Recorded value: value=89.4 unit=gal
